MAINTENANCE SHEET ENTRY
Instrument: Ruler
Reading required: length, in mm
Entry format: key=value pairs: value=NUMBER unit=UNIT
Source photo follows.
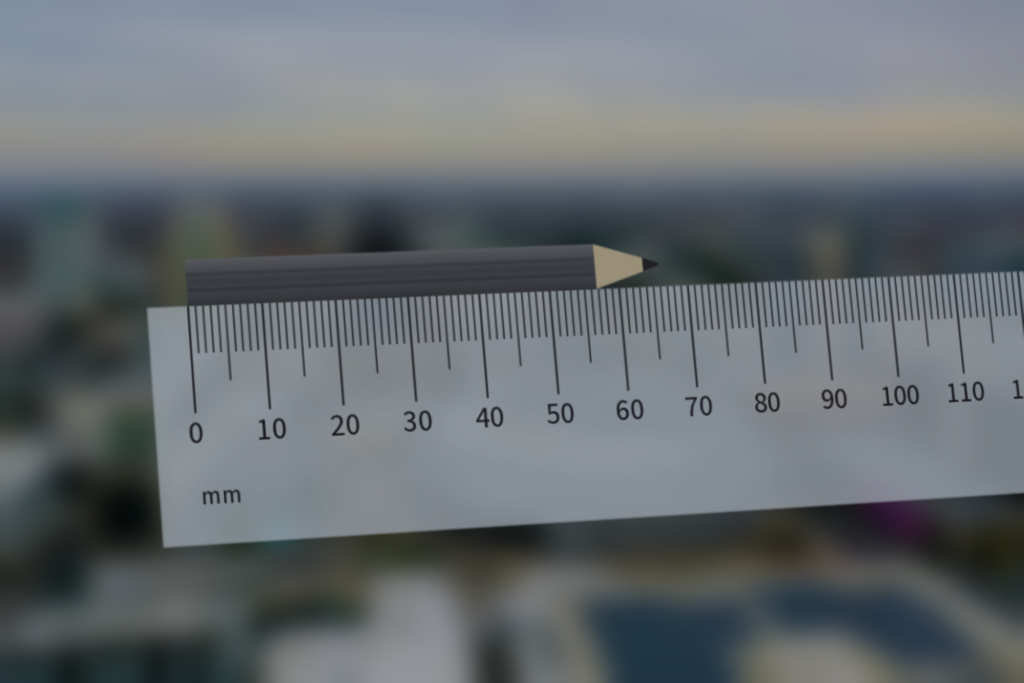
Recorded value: value=66 unit=mm
